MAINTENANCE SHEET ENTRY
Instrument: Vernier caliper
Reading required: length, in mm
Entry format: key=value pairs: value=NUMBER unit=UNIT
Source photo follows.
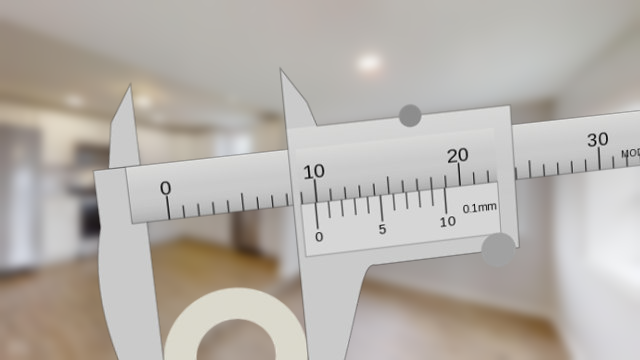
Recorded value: value=9.9 unit=mm
